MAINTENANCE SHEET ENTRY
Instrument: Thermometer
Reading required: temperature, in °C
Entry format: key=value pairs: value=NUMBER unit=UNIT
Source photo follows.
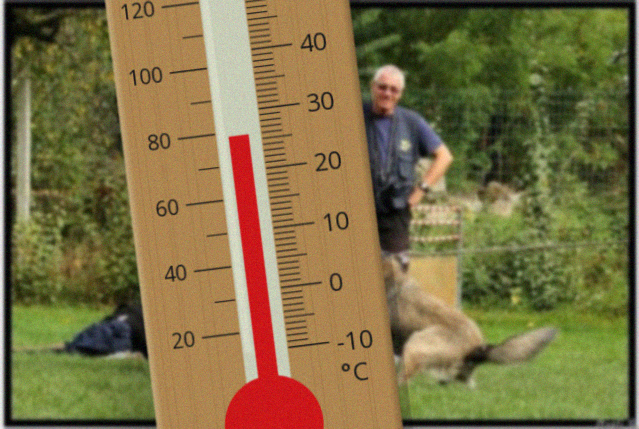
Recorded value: value=26 unit=°C
